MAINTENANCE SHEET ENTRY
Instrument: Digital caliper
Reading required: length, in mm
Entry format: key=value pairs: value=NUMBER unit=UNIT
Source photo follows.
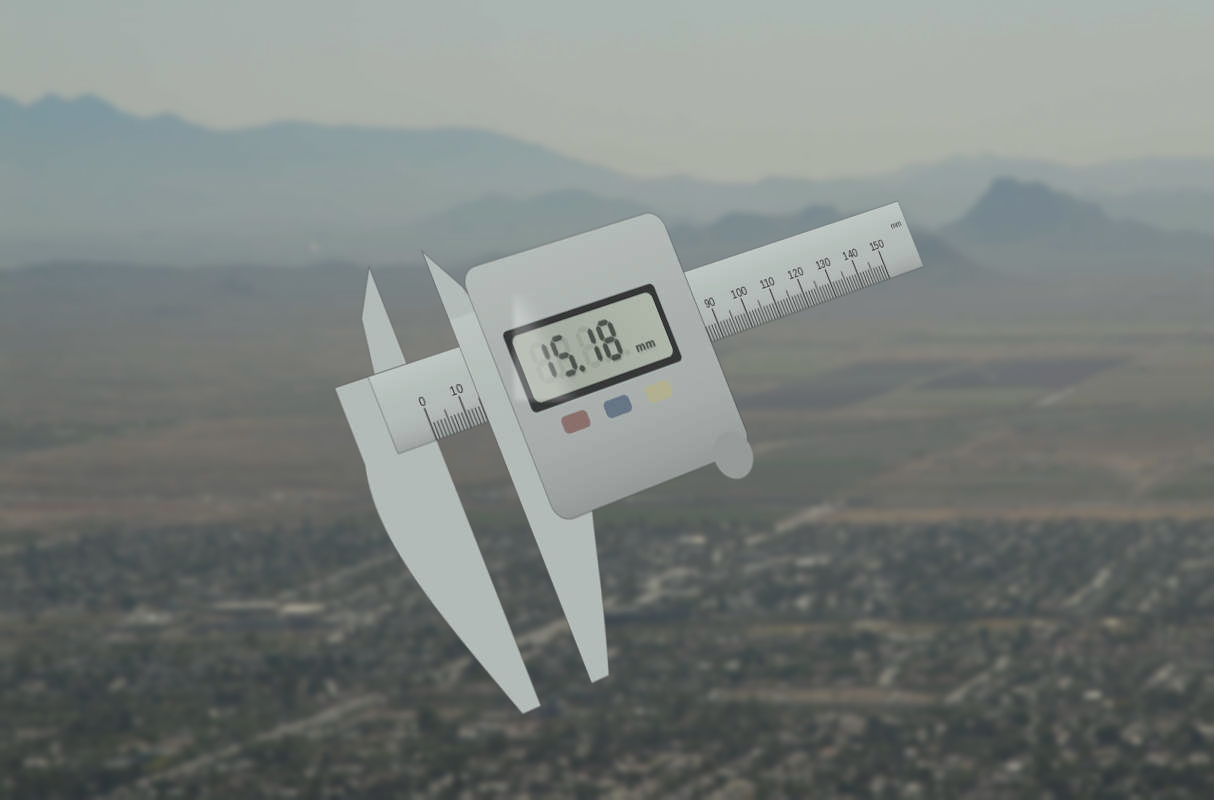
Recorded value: value=15.18 unit=mm
